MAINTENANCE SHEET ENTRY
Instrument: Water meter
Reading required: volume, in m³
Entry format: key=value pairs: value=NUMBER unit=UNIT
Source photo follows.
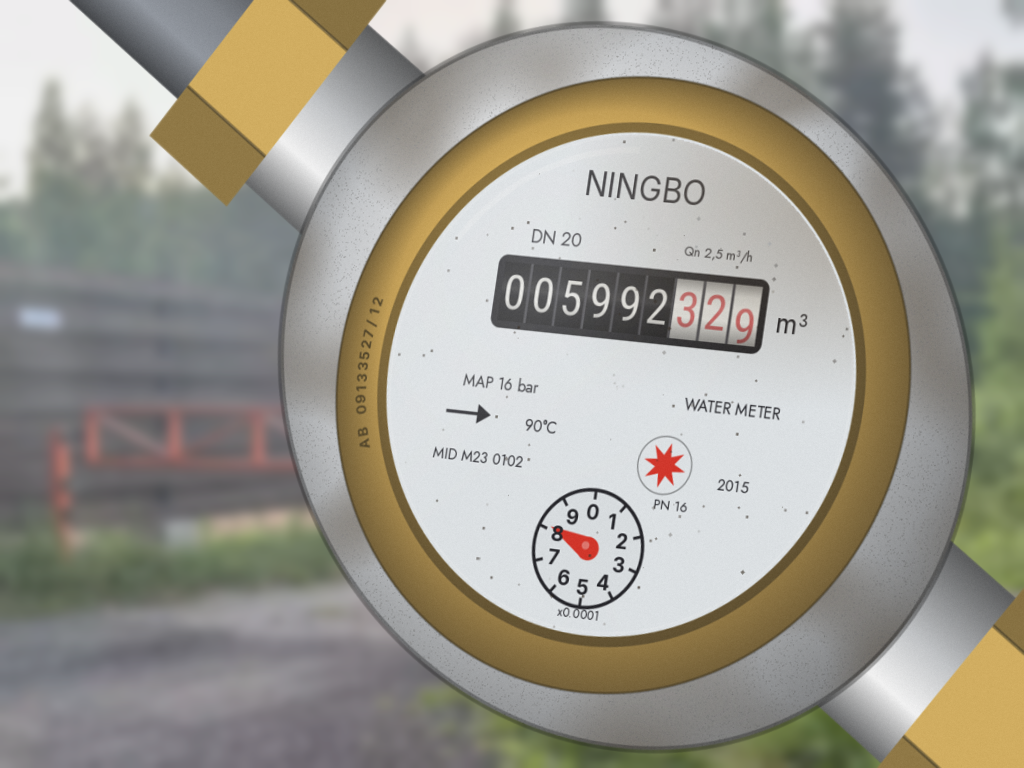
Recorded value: value=5992.3288 unit=m³
